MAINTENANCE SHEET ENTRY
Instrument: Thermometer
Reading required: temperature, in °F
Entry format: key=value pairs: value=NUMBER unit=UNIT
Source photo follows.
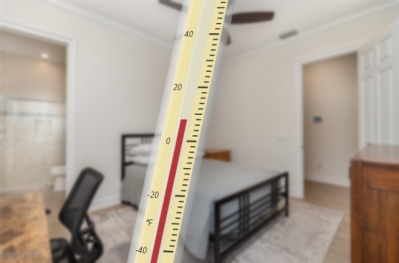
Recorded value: value=8 unit=°F
